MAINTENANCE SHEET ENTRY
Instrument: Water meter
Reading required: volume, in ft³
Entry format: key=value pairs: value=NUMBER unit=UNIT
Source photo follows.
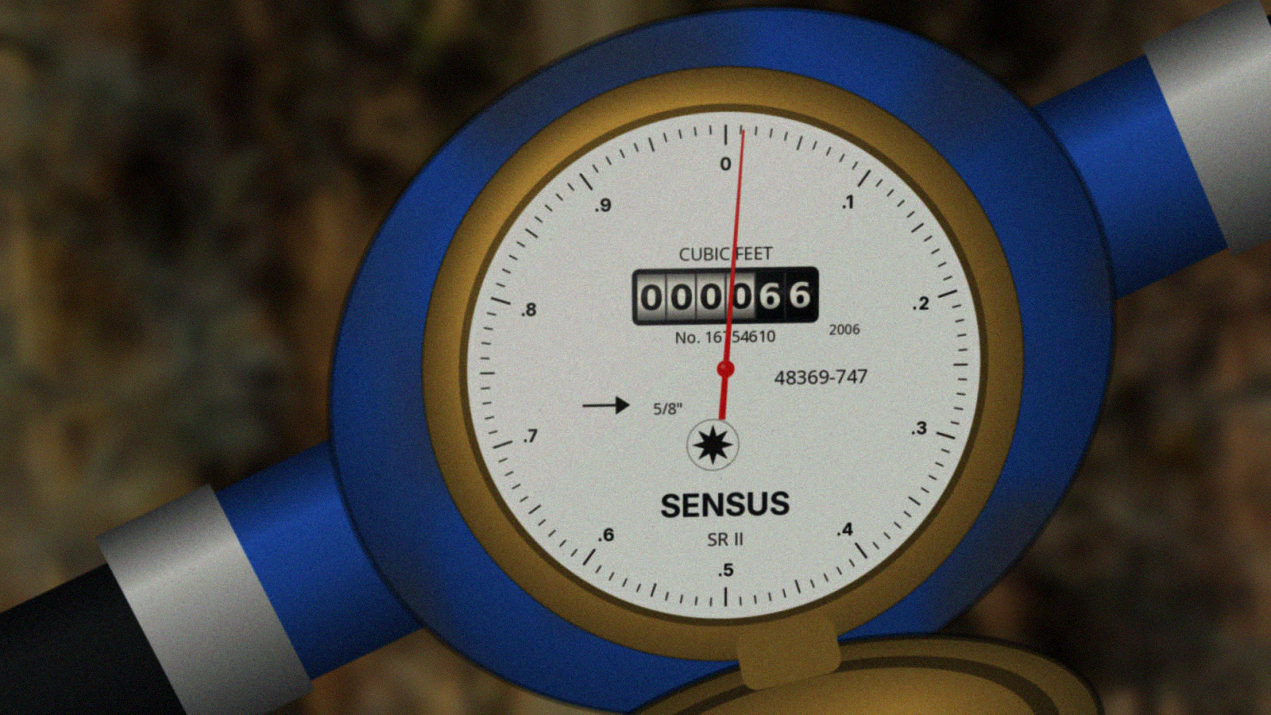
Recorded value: value=66.01 unit=ft³
